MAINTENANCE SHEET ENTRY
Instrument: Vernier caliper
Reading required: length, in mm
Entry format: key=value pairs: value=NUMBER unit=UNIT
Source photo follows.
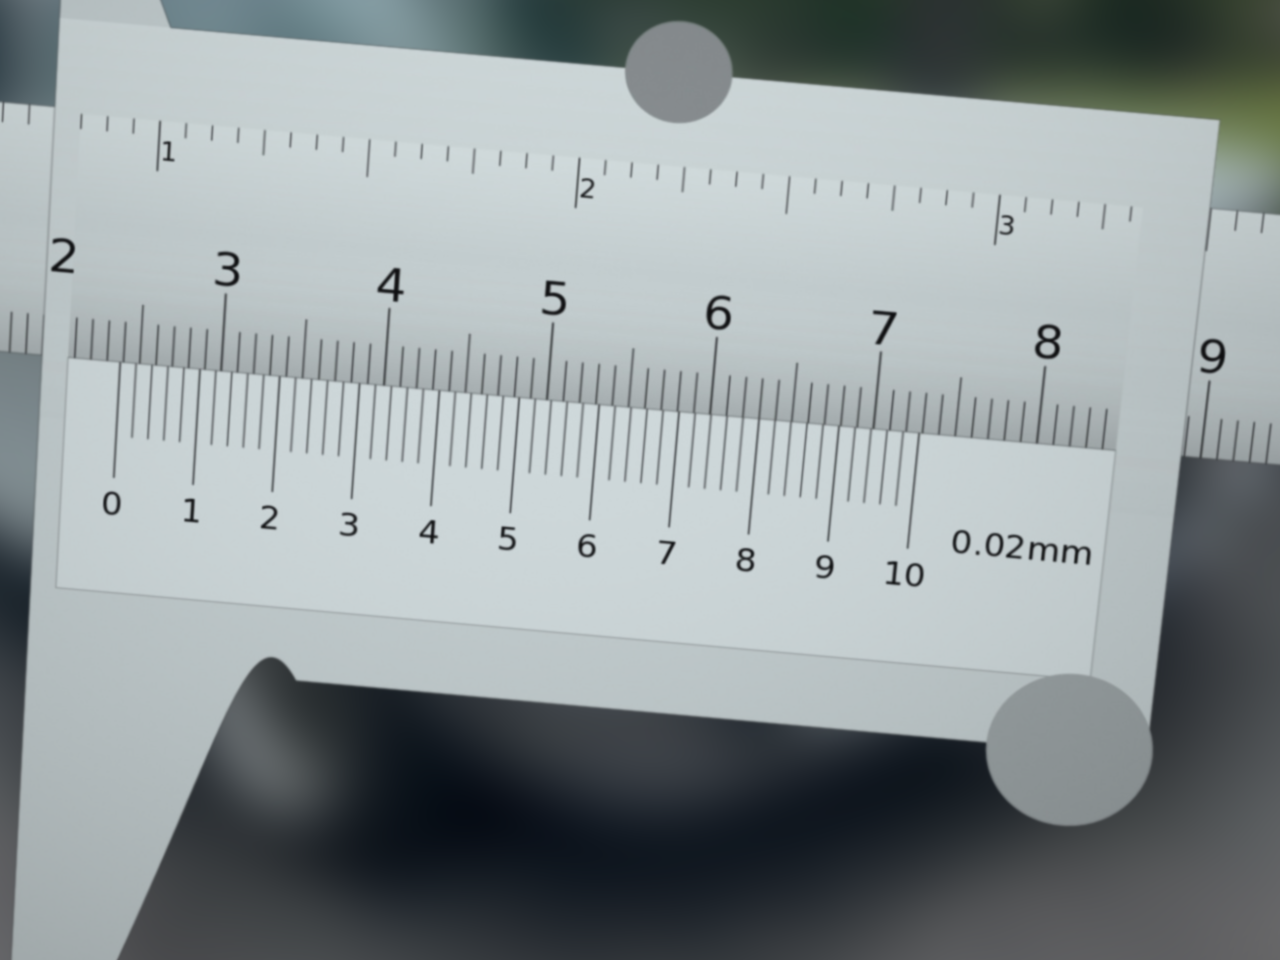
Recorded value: value=23.8 unit=mm
